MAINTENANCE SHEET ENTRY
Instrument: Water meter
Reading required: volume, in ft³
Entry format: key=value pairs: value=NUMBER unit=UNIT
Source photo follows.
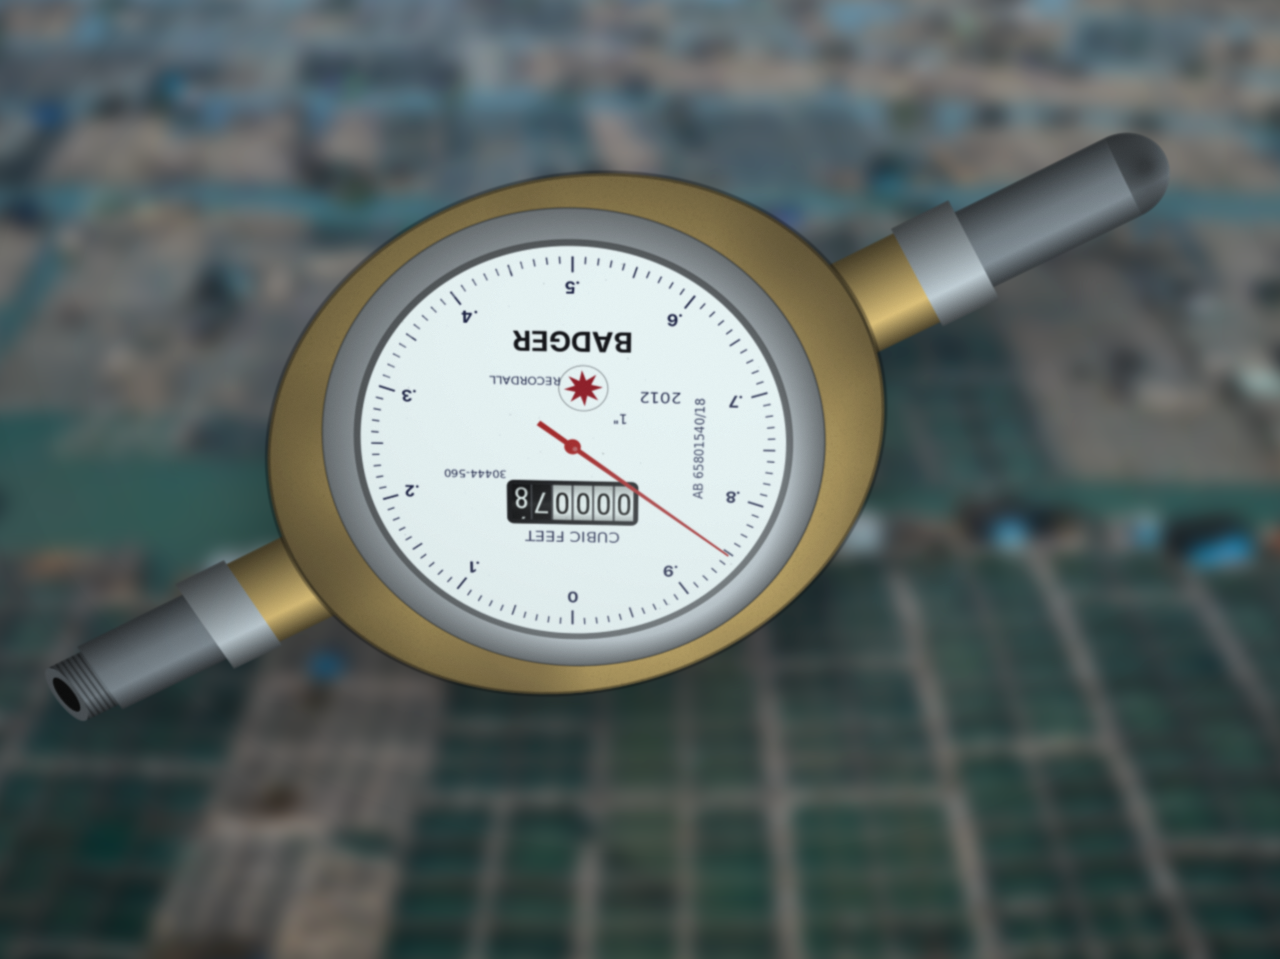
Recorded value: value=77.85 unit=ft³
